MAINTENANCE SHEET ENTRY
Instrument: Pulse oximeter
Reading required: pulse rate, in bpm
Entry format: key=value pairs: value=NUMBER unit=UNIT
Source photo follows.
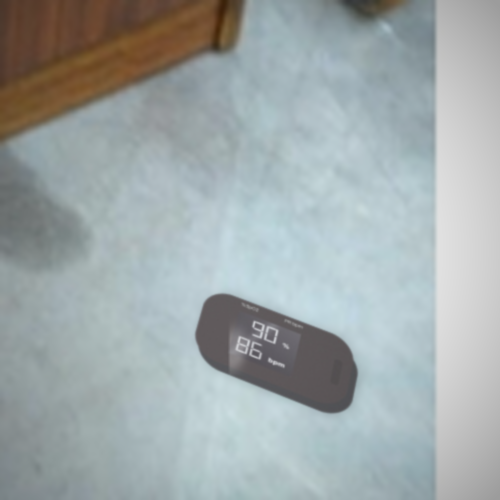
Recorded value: value=86 unit=bpm
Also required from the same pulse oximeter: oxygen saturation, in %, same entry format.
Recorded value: value=90 unit=%
